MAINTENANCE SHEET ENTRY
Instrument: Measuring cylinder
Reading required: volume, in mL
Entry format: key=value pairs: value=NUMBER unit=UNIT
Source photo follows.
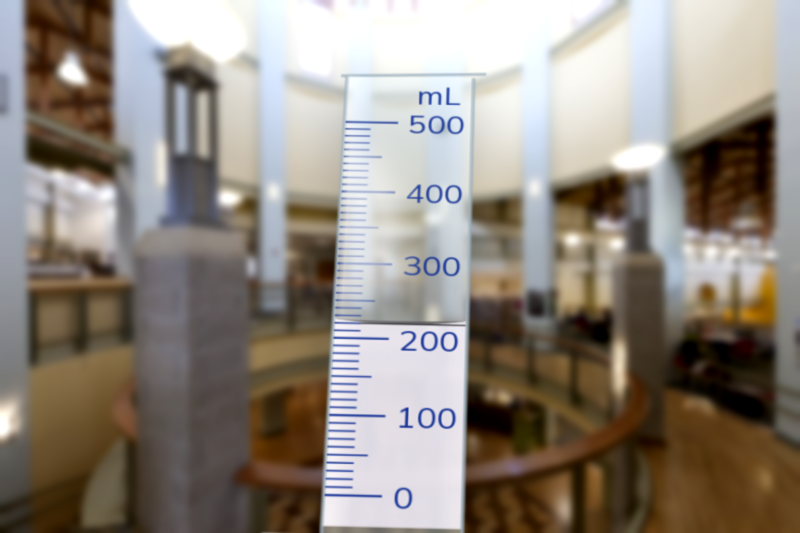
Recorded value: value=220 unit=mL
